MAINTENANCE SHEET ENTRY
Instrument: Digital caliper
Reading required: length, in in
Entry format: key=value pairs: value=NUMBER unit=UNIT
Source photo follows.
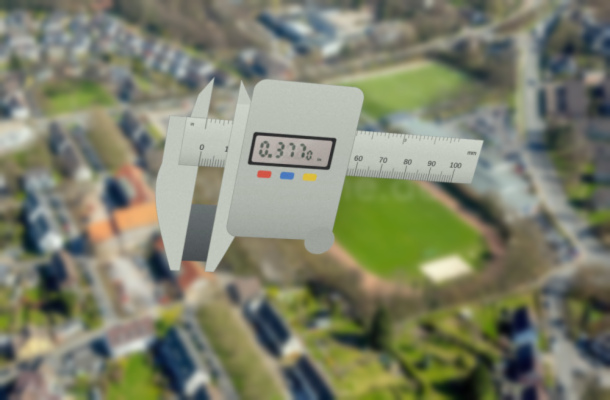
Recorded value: value=0.3770 unit=in
